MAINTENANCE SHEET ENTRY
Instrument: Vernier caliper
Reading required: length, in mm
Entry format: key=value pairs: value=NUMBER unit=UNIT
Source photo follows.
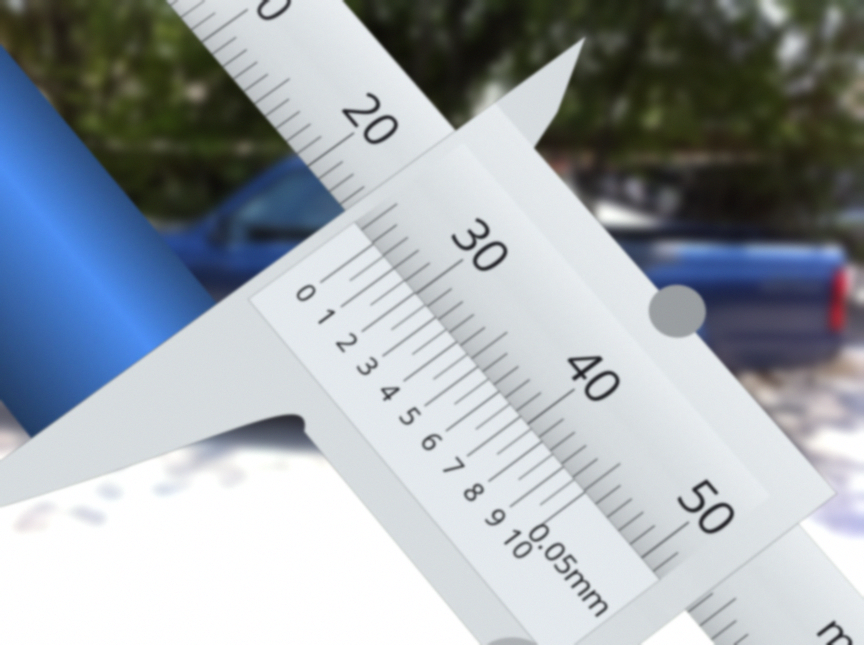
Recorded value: value=26.1 unit=mm
